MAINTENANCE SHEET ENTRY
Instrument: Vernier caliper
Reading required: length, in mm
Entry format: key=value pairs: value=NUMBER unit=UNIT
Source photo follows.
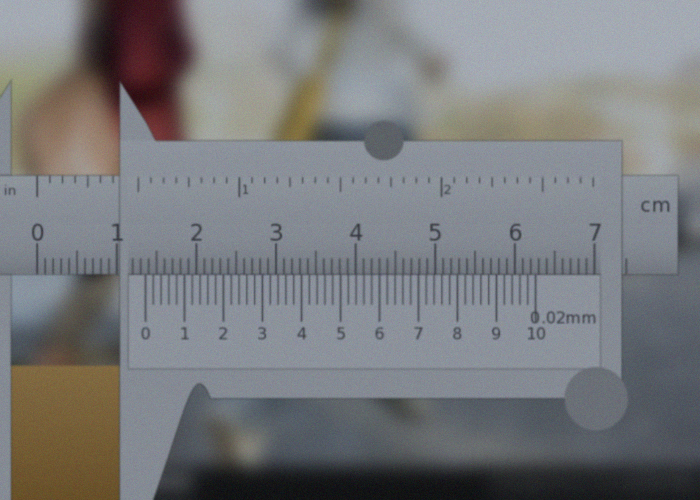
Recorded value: value=13.6 unit=mm
